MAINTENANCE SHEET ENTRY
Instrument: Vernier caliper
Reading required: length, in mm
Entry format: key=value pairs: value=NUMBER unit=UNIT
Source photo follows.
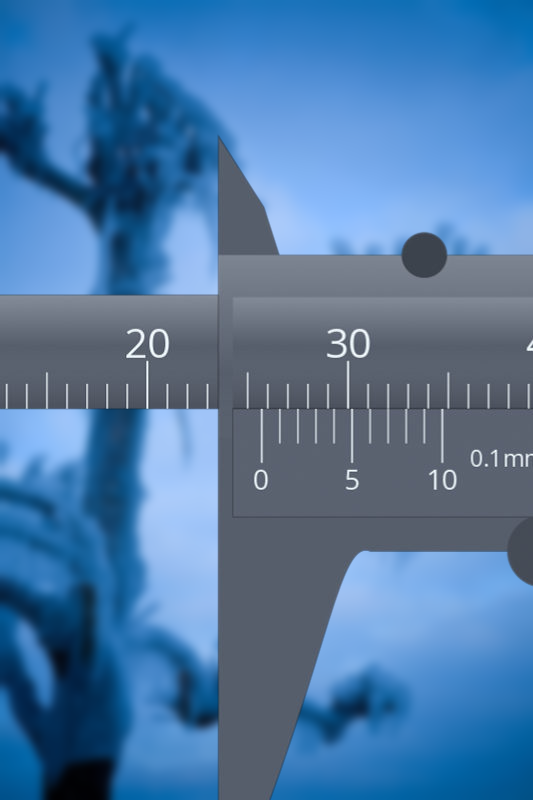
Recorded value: value=25.7 unit=mm
